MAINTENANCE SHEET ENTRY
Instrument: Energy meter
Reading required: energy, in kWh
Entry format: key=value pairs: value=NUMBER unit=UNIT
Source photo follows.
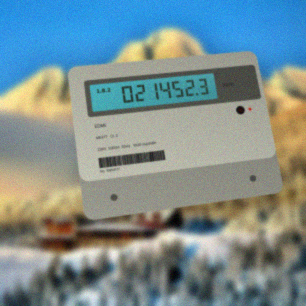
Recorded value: value=21452.3 unit=kWh
